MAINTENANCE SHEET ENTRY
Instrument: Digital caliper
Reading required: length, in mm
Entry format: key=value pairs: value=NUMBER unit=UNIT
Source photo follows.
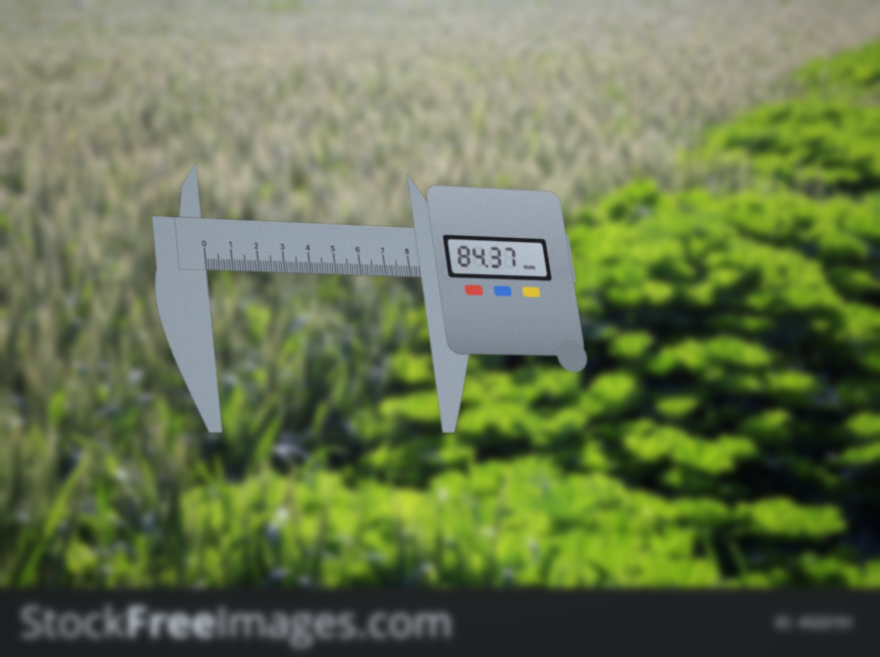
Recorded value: value=84.37 unit=mm
